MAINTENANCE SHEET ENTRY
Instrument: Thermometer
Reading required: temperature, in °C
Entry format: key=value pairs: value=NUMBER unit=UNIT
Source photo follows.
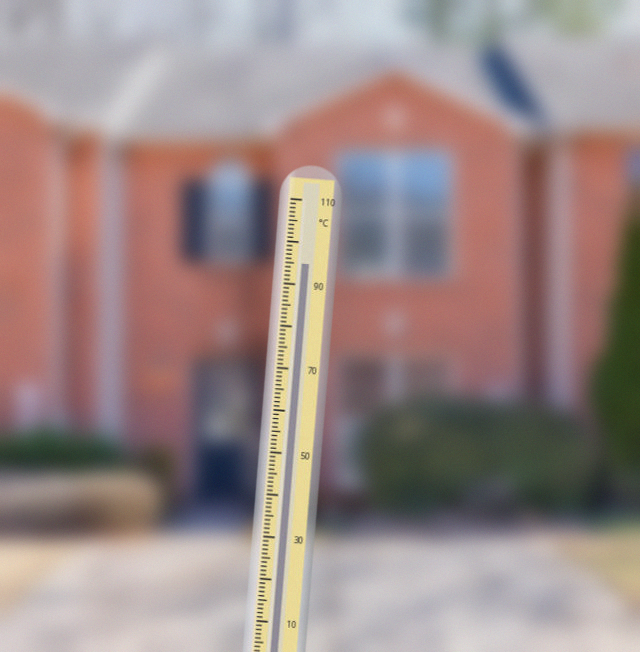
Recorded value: value=95 unit=°C
